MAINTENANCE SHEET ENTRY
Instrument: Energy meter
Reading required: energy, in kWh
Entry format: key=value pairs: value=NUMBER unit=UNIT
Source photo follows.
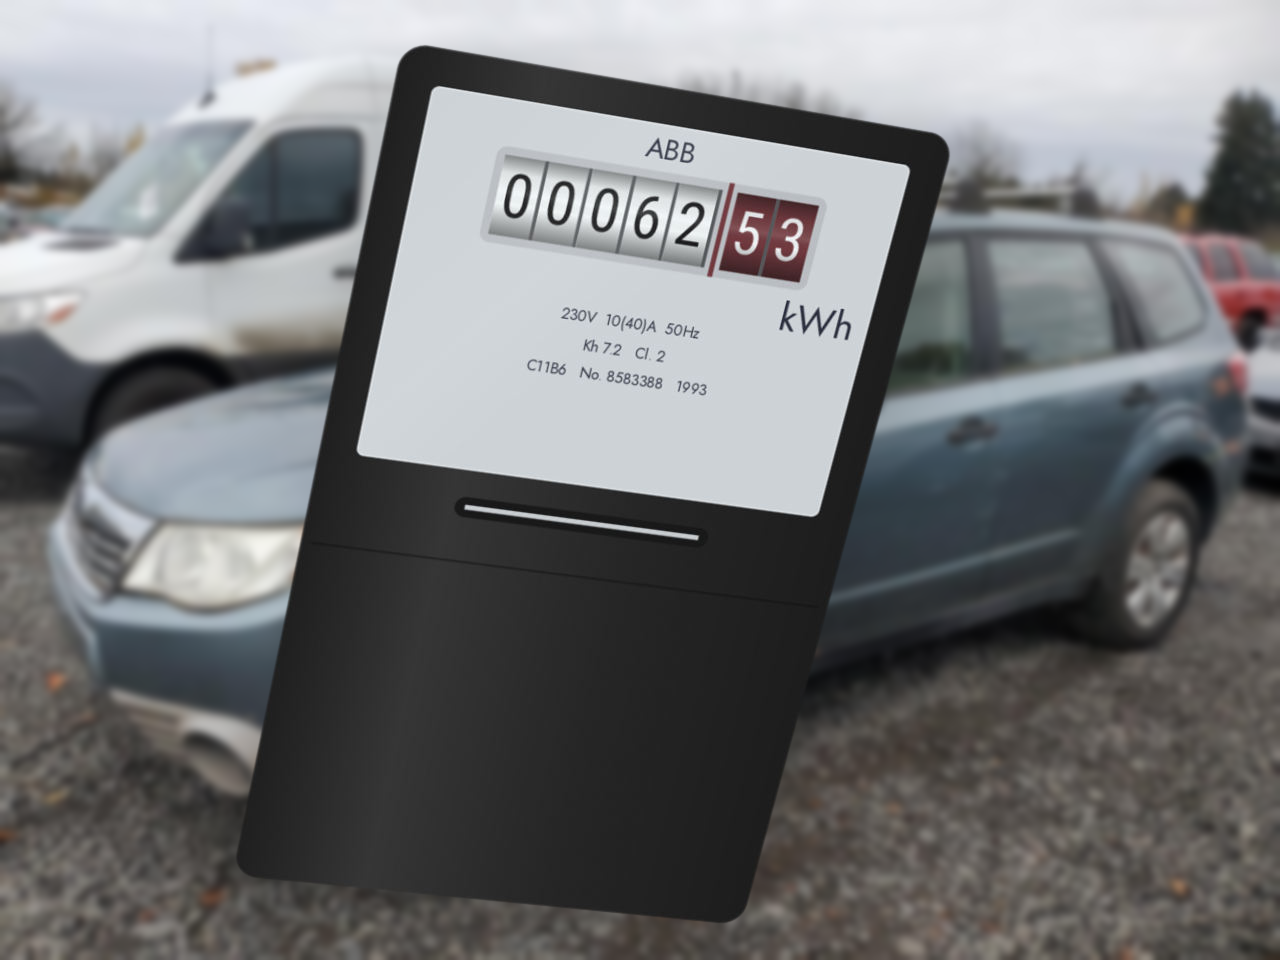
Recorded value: value=62.53 unit=kWh
